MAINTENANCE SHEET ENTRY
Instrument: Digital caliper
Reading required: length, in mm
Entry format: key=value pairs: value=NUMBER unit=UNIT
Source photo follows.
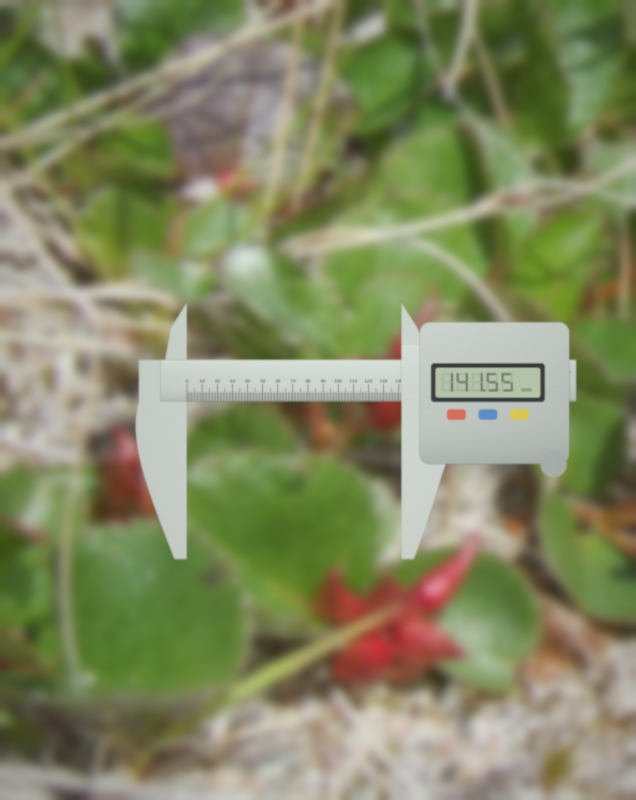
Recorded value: value=141.55 unit=mm
